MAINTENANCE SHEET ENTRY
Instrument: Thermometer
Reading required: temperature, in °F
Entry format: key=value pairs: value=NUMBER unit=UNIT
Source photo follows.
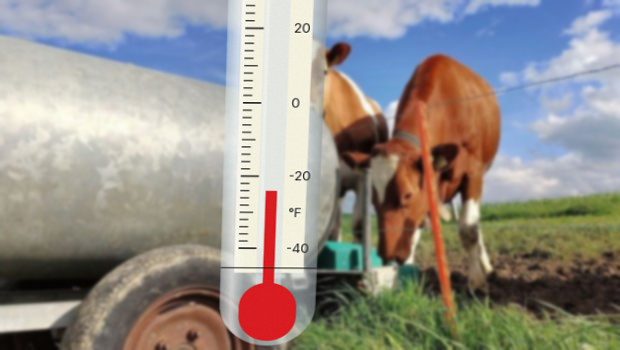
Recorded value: value=-24 unit=°F
